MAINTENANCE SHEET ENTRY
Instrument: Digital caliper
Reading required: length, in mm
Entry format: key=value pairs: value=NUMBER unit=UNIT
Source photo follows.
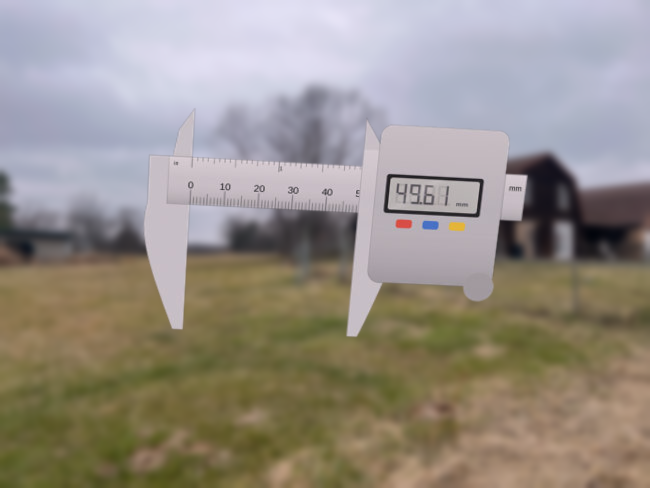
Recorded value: value=49.61 unit=mm
